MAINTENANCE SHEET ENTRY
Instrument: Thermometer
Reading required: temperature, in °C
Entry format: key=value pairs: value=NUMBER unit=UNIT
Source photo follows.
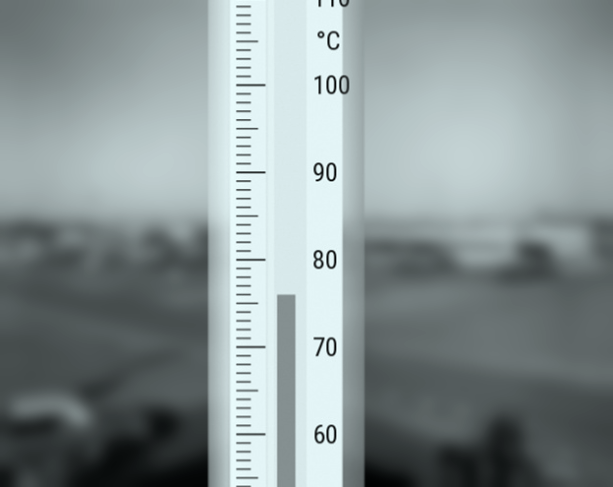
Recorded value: value=76 unit=°C
